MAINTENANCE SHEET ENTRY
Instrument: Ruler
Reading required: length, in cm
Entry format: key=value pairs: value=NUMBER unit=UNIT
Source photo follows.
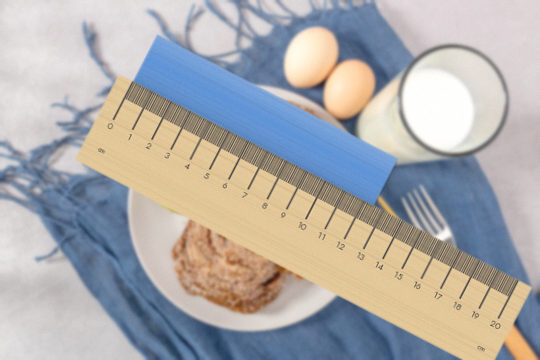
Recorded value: value=12.5 unit=cm
